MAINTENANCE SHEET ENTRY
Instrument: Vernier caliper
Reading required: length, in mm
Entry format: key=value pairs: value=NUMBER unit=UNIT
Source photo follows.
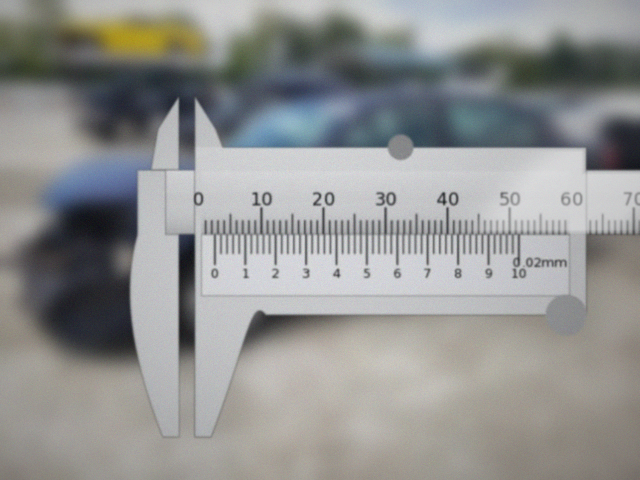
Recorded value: value=2.5 unit=mm
